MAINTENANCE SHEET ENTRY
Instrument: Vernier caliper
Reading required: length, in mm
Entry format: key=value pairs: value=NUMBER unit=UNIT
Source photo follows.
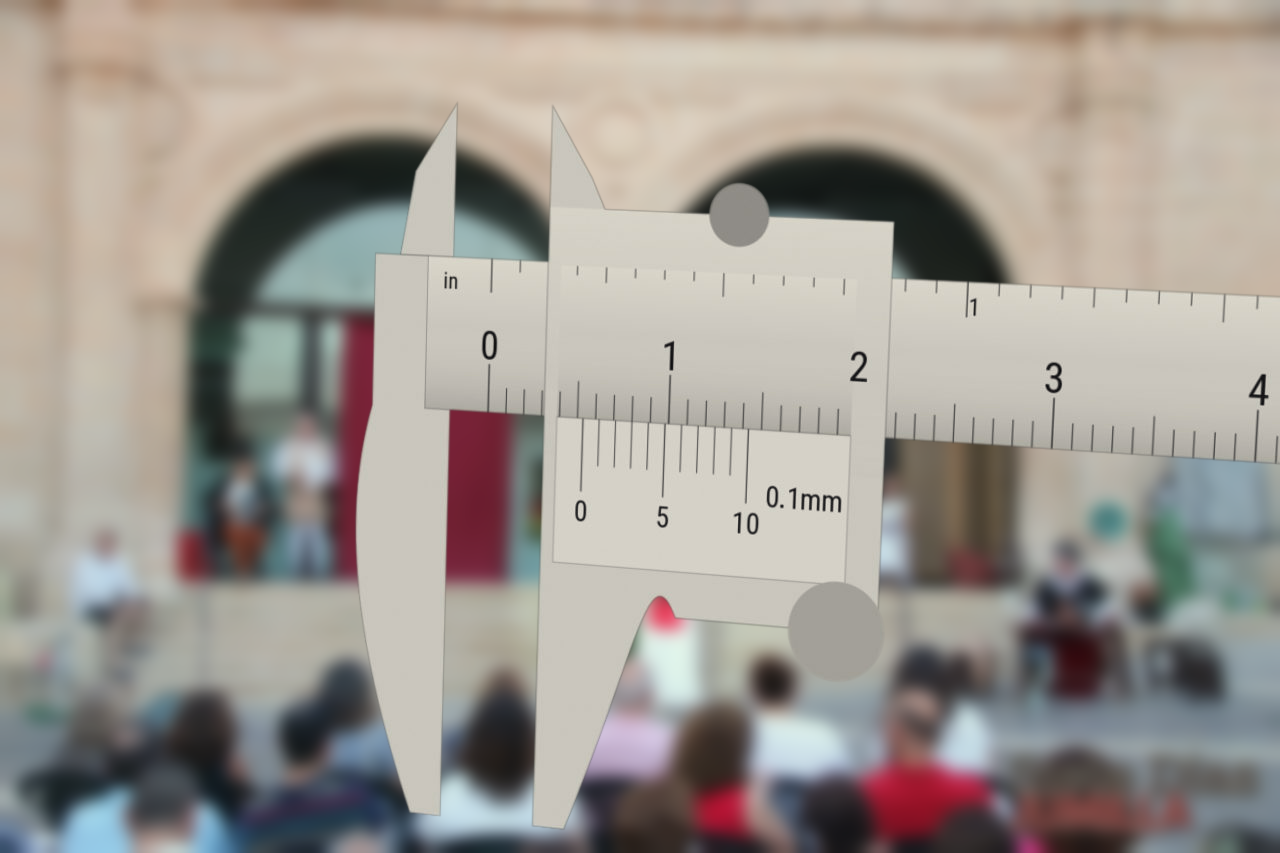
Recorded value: value=5.3 unit=mm
